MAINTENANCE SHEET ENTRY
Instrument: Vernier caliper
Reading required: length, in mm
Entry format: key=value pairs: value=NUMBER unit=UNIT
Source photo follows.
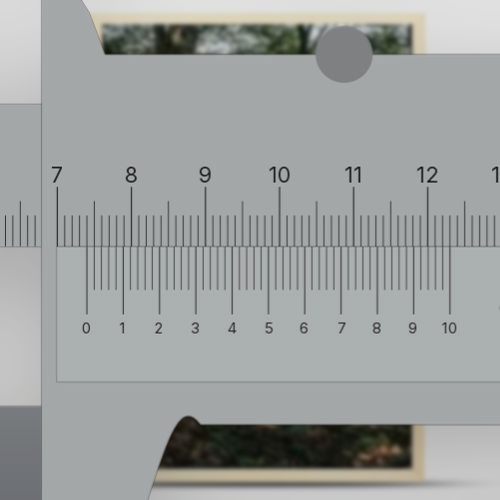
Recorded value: value=74.0 unit=mm
